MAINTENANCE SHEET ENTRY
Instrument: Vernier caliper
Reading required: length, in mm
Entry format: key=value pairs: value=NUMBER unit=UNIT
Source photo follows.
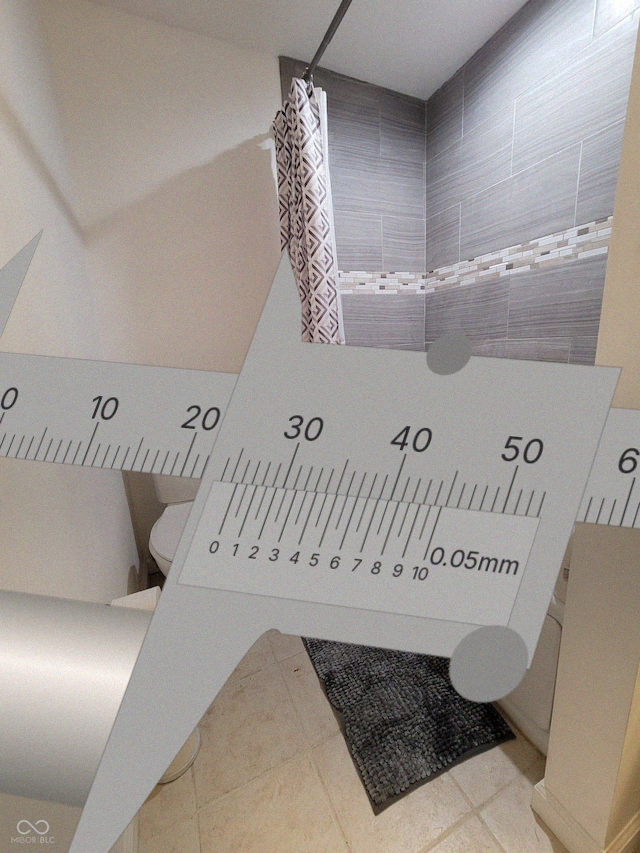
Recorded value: value=25.6 unit=mm
